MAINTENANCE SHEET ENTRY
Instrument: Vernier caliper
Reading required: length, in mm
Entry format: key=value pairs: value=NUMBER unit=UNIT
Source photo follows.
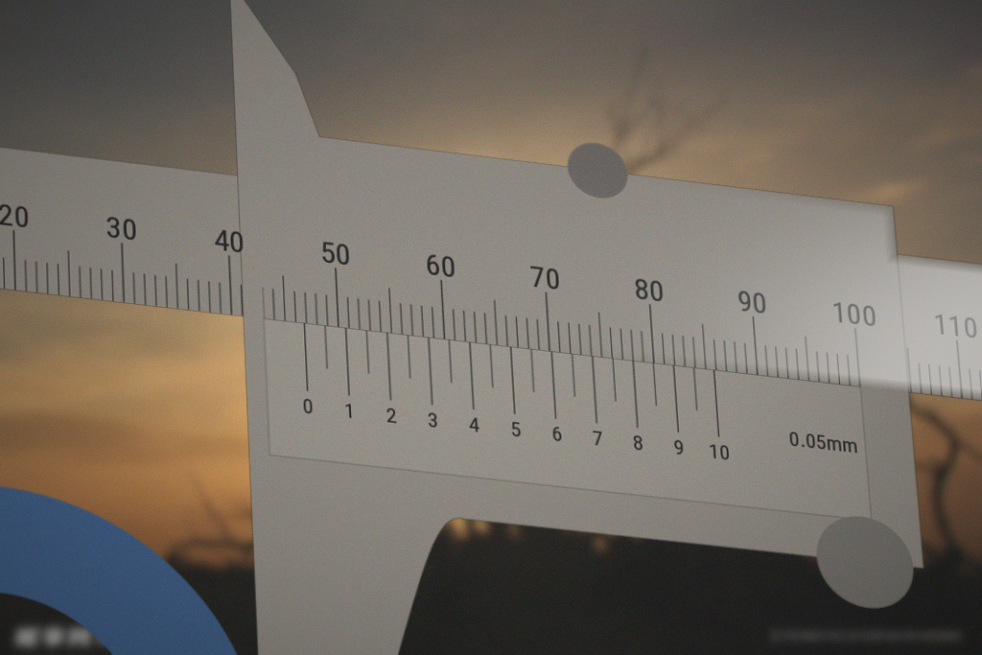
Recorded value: value=46.8 unit=mm
